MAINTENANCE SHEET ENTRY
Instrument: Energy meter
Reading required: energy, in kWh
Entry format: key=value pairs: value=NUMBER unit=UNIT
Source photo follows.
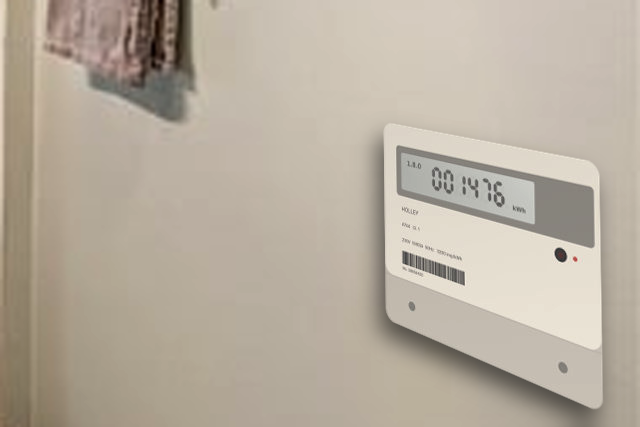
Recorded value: value=1476 unit=kWh
